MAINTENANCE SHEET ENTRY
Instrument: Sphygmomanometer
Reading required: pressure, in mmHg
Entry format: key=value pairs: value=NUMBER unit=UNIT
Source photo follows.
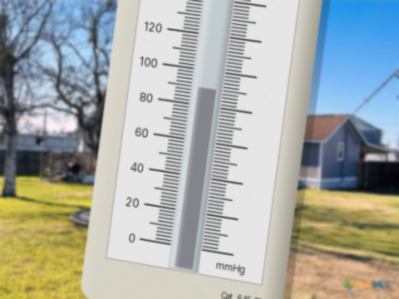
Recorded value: value=90 unit=mmHg
